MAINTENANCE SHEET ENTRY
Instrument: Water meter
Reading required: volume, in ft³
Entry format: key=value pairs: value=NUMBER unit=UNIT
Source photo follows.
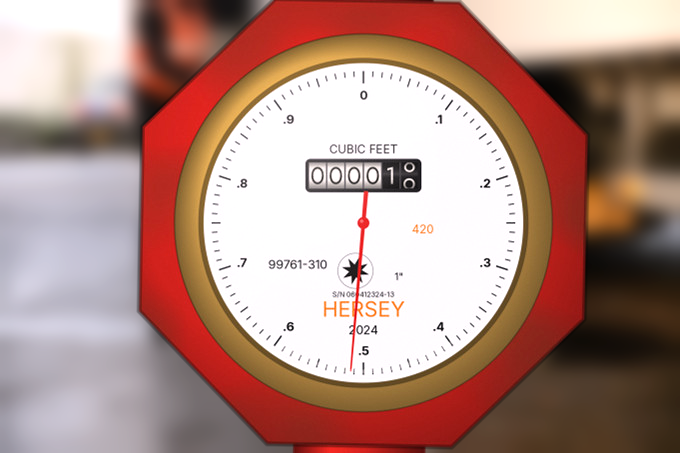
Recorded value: value=18.51 unit=ft³
